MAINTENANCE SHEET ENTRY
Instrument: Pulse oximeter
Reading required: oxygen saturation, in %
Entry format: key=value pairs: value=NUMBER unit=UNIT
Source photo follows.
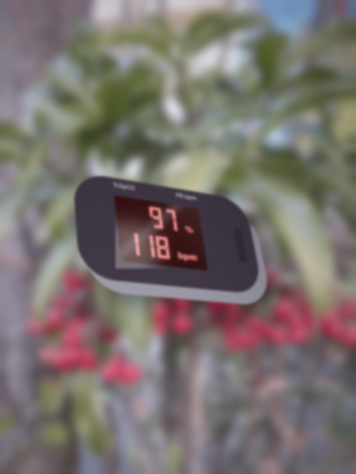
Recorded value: value=97 unit=%
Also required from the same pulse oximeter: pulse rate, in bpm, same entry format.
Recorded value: value=118 unit=bpm
